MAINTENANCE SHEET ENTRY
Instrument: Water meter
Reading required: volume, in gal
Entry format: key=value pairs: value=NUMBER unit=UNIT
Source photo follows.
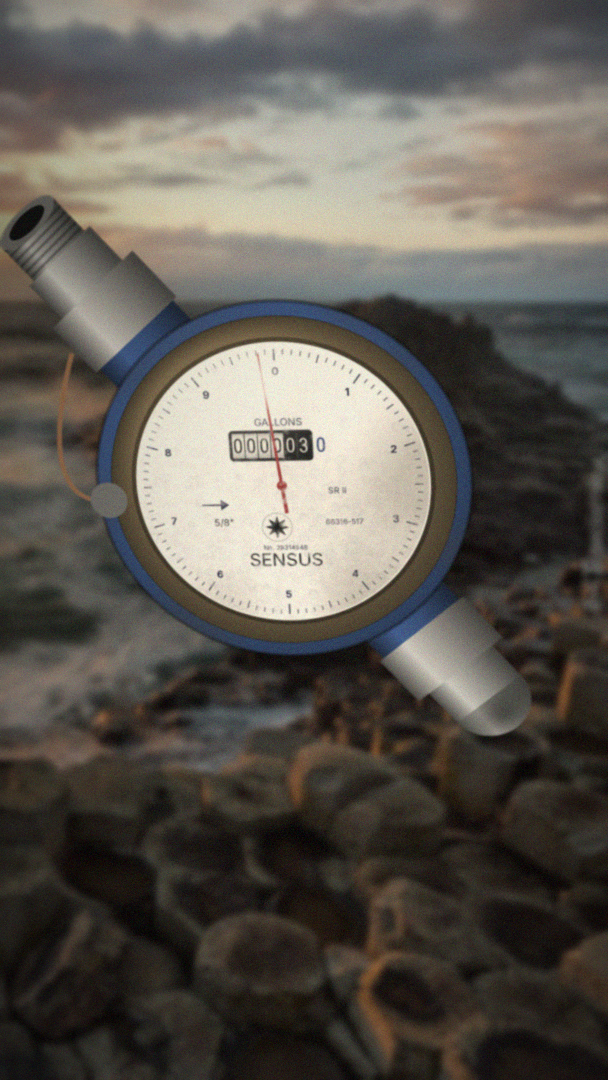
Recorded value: value=29.8 unit=gal
